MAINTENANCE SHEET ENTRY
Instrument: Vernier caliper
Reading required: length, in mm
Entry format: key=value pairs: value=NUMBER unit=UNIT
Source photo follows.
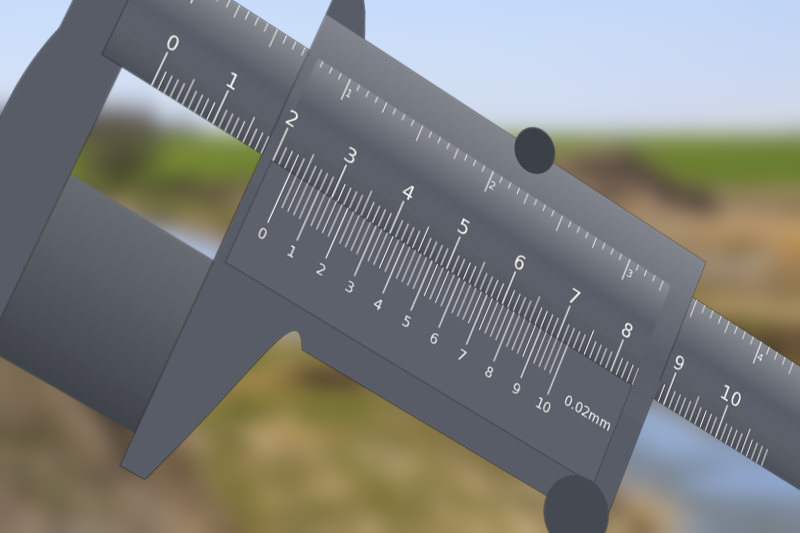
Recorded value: value=23.0 unit=mm
